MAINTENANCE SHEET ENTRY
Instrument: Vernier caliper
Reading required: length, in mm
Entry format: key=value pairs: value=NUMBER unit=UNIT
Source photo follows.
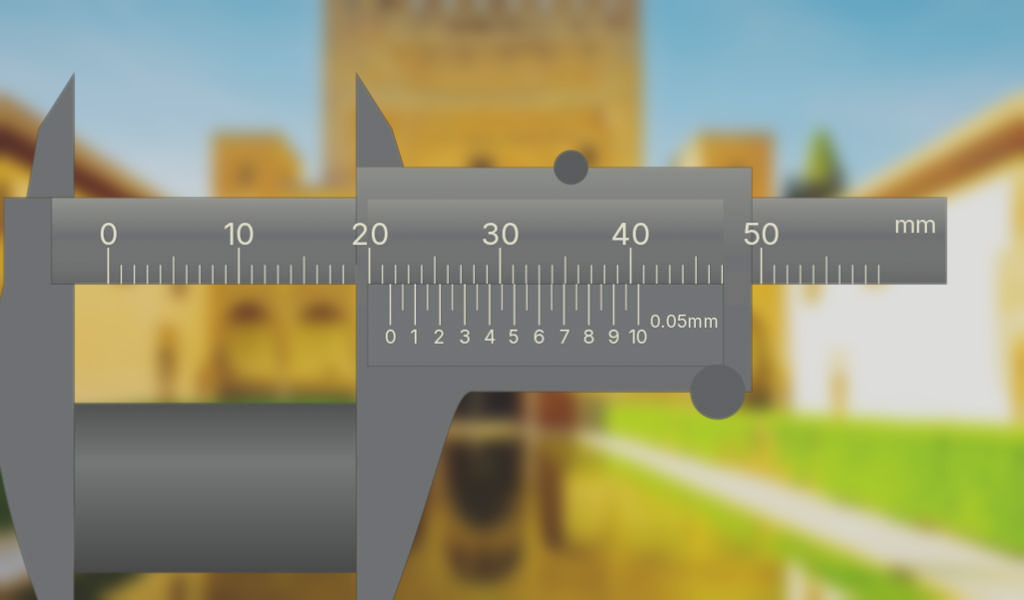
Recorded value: value=21.6 unit=mm
